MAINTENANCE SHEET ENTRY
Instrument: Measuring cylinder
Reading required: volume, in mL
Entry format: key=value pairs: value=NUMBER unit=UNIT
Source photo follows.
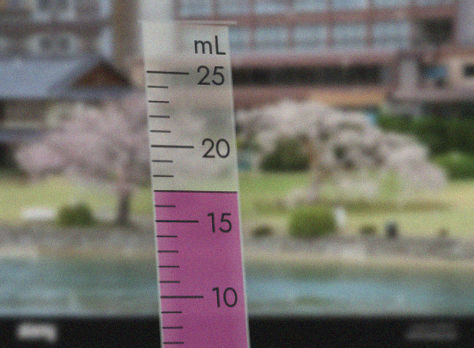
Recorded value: value=17 unit=mL
